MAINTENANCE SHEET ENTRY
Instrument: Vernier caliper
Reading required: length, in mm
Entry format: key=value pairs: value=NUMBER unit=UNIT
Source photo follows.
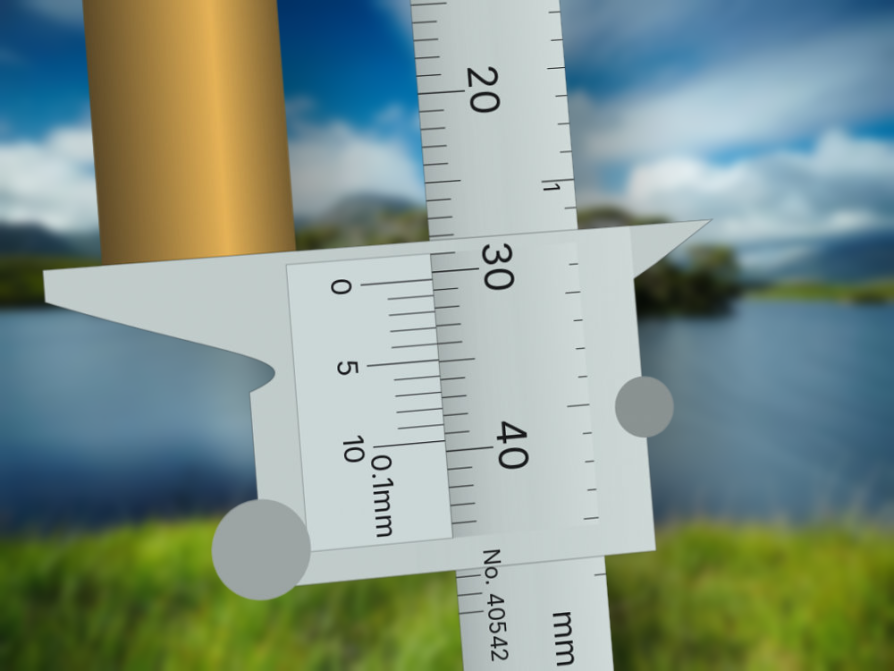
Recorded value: value=30.4 unit=mm
